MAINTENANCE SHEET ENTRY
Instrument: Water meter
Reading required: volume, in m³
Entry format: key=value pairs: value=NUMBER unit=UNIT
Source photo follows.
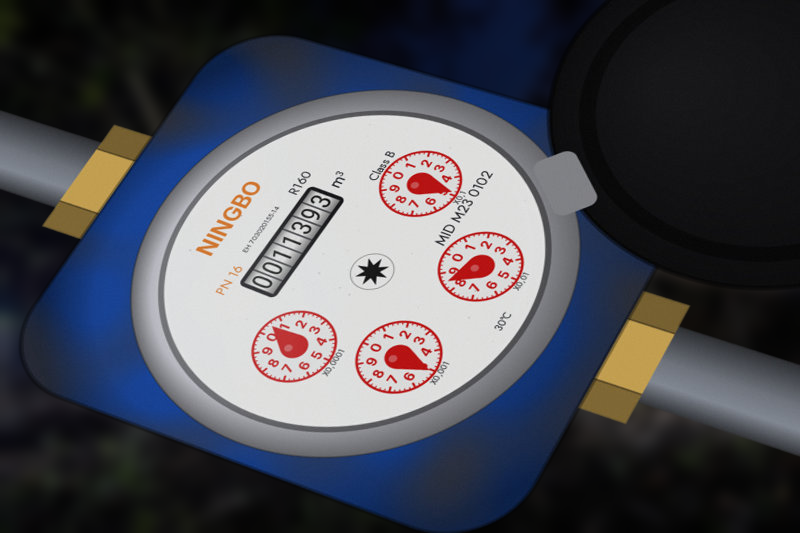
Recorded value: value=11393.4850 unit=m³
